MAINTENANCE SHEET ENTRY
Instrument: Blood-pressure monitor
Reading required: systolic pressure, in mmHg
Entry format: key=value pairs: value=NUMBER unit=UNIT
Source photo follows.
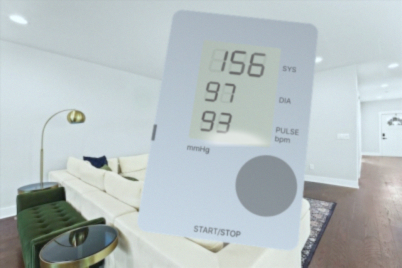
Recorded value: value=156 unit=mmHg
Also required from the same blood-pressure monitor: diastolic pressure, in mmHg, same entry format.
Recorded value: value=97 unit=mmHg
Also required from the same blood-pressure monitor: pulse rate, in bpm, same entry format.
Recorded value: value=93 unit=bpm
